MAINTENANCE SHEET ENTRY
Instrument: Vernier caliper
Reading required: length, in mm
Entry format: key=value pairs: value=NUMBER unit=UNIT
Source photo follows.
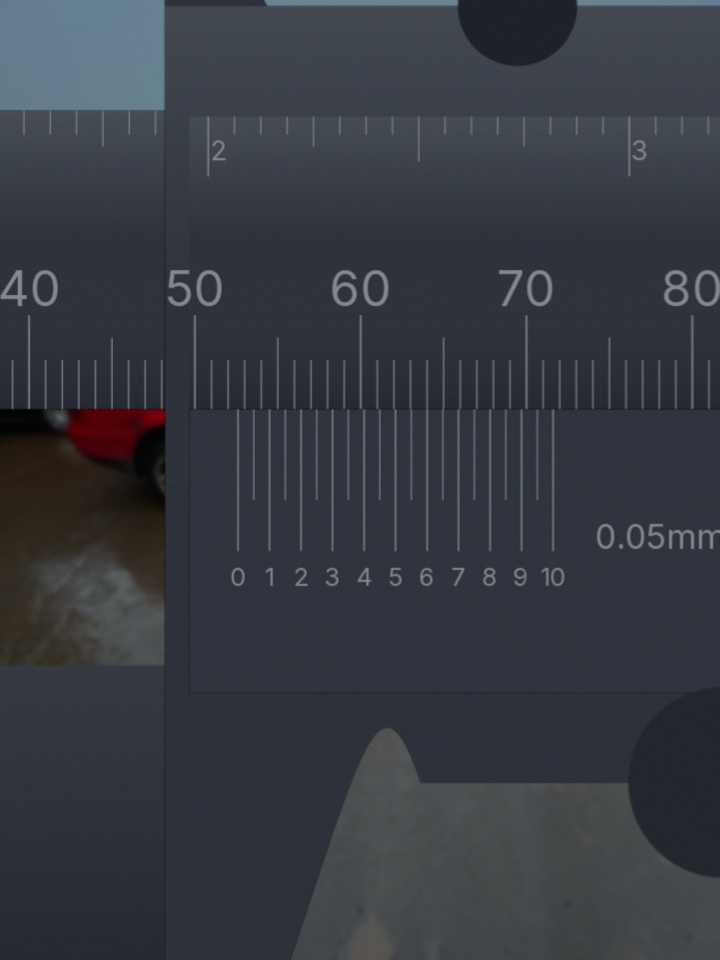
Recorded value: value=52.6 unit=mm
